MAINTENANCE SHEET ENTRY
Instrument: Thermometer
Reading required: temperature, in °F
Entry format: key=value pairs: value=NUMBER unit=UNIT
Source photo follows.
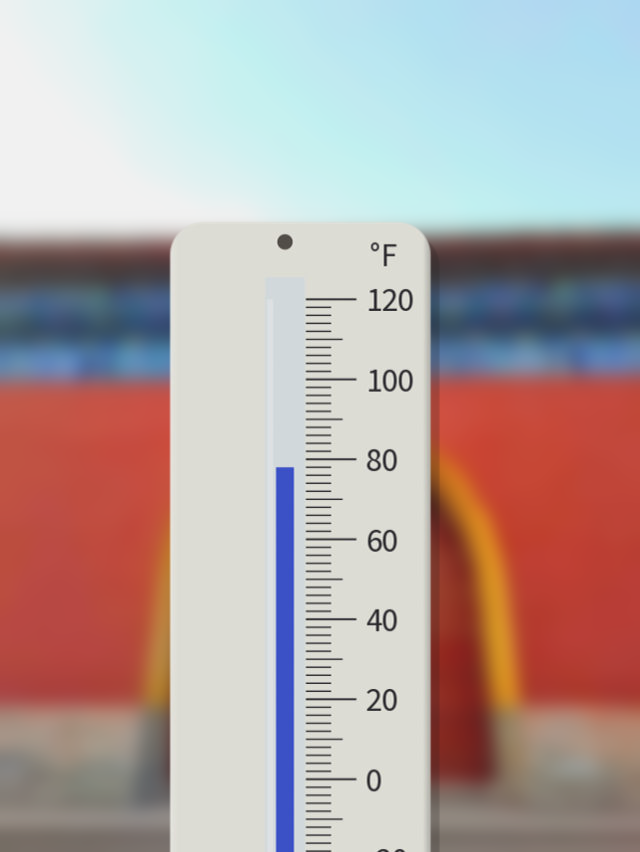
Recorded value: value=78 unit=°F
